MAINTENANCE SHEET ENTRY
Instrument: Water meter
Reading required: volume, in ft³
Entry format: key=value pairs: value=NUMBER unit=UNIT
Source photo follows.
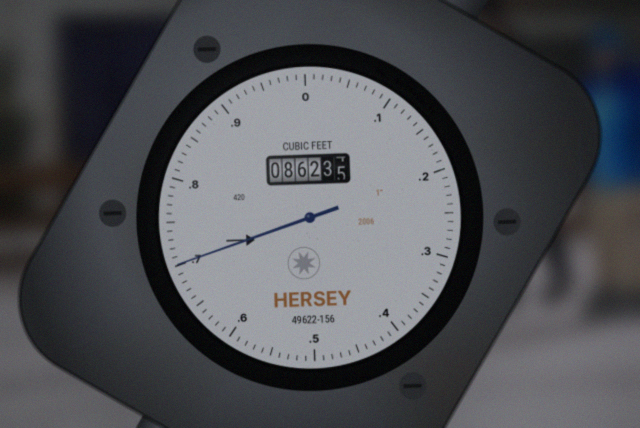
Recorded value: value=86234.70 unit=ft³
